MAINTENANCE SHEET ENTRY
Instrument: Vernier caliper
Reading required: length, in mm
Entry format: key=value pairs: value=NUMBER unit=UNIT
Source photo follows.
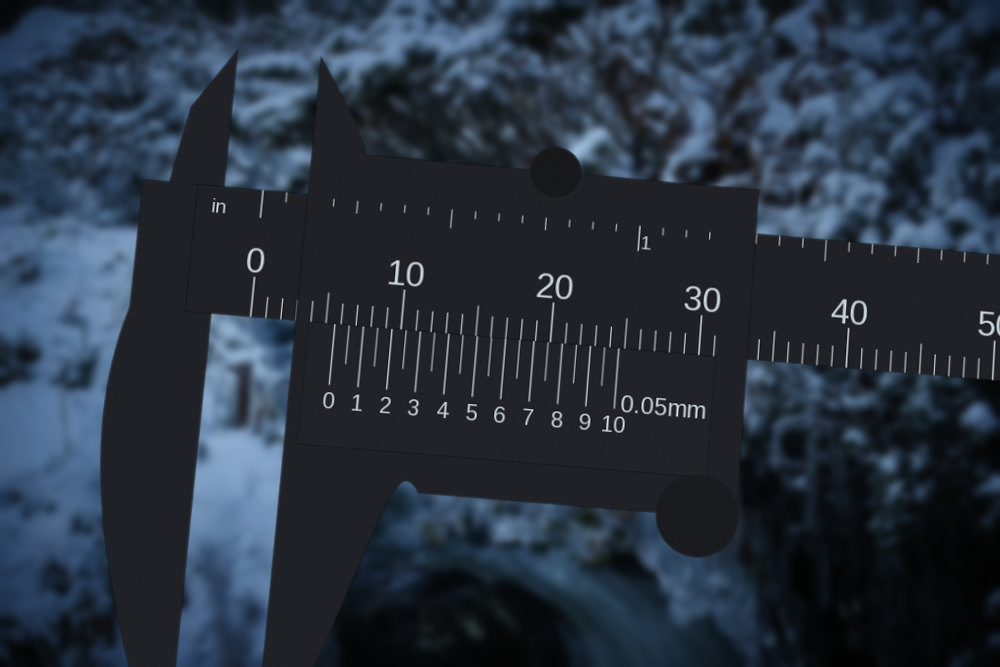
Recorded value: value=5.6 unit=mm
